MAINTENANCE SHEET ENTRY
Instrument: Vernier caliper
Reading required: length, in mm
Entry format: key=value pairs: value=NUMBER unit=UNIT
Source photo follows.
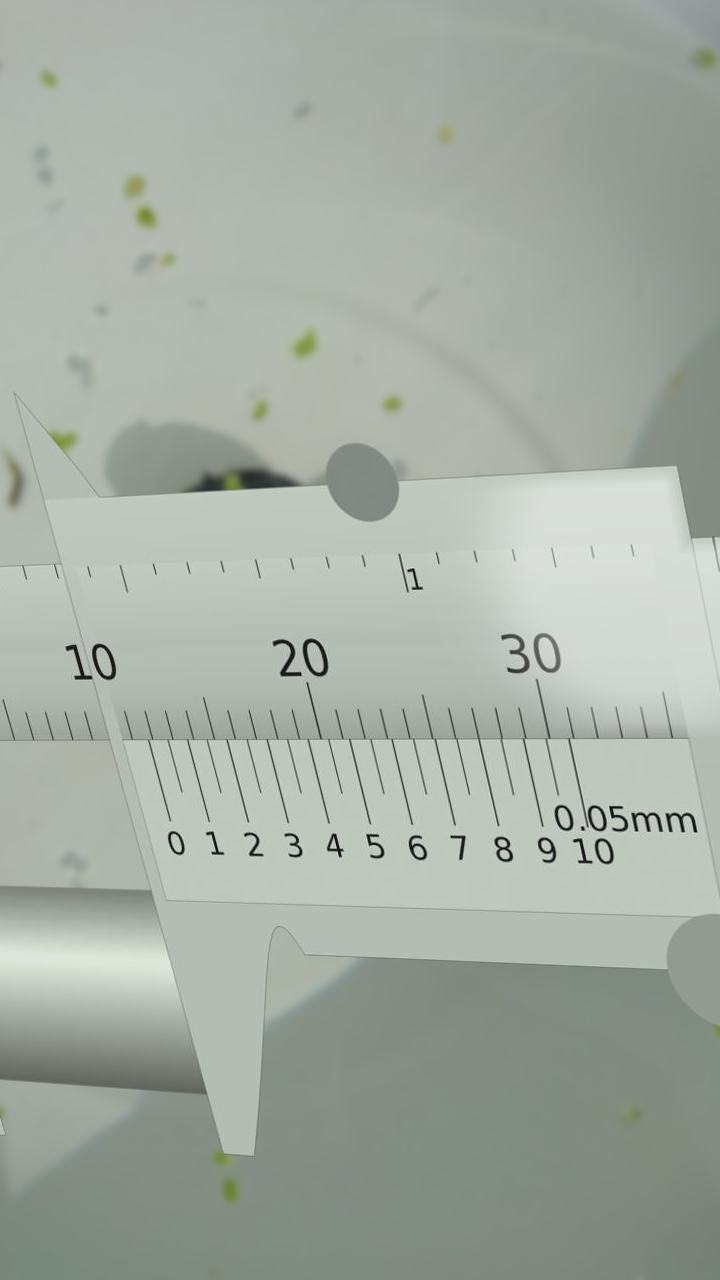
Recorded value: value=11.8 unit=mm
